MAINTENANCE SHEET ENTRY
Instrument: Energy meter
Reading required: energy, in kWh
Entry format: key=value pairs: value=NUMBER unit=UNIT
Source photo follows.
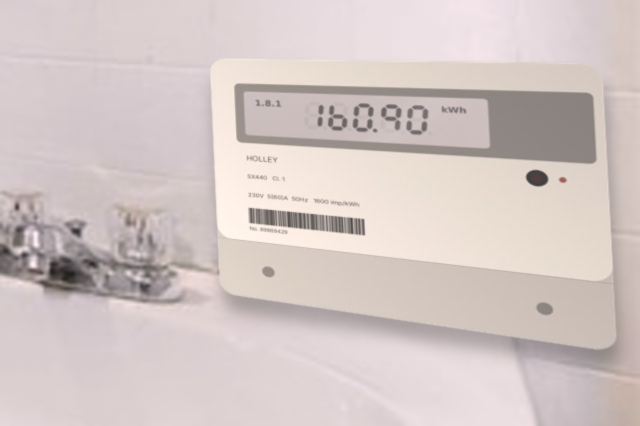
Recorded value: value=160.90 unit=kWh
